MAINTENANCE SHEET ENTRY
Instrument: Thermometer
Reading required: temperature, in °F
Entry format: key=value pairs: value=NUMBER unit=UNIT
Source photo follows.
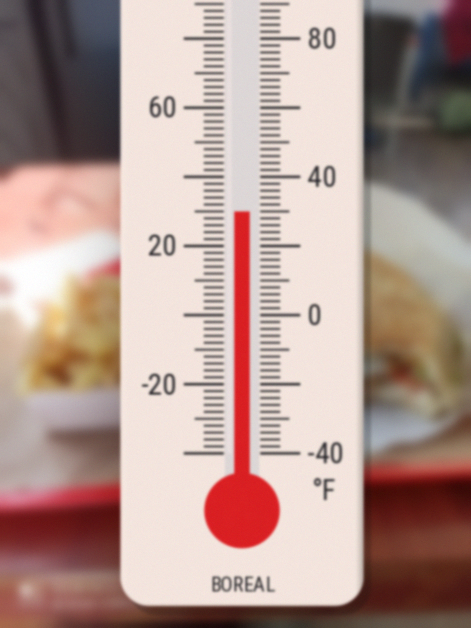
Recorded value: value=30 unit=°F
